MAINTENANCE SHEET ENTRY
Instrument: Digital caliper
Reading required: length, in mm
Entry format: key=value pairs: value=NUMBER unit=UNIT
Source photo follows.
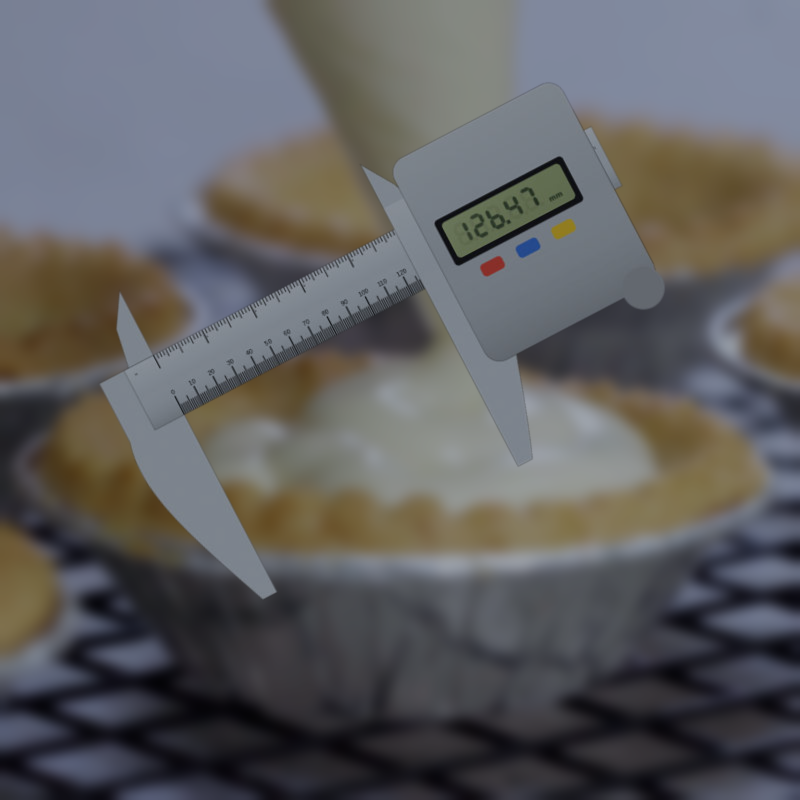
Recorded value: value=126.47 unit=mm
